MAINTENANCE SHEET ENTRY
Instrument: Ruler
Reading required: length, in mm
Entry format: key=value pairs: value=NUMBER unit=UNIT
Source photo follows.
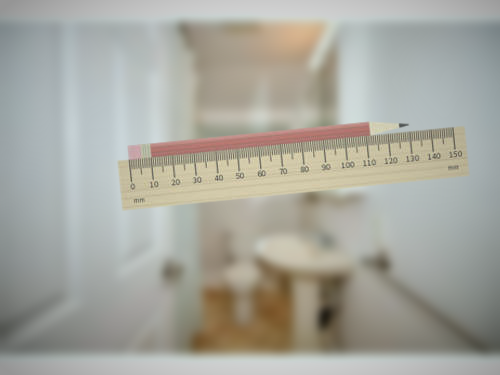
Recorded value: value=130 unit=mm
